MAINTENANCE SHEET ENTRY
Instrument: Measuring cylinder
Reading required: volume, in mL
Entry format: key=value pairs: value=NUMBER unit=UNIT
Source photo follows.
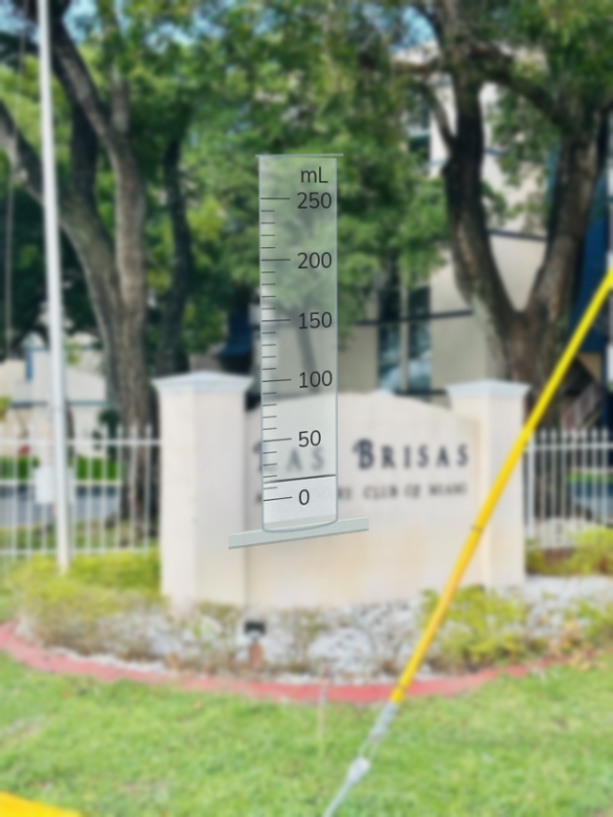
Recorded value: value=15 unit=mL
